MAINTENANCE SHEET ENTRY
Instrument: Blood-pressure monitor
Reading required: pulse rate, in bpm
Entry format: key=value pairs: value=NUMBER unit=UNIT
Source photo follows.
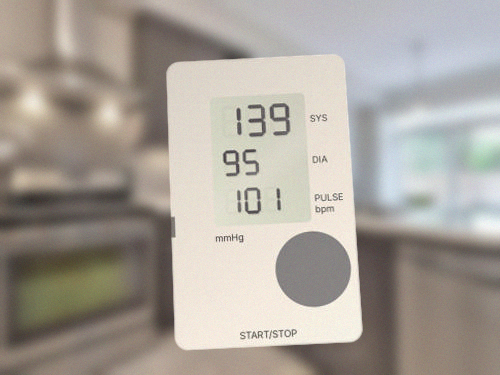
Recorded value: value=101 unit=bpm
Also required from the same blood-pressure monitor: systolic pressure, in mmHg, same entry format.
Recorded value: value=139 unit=mmHg
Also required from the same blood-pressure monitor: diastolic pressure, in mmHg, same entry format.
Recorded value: value=95 unit=mmHg
